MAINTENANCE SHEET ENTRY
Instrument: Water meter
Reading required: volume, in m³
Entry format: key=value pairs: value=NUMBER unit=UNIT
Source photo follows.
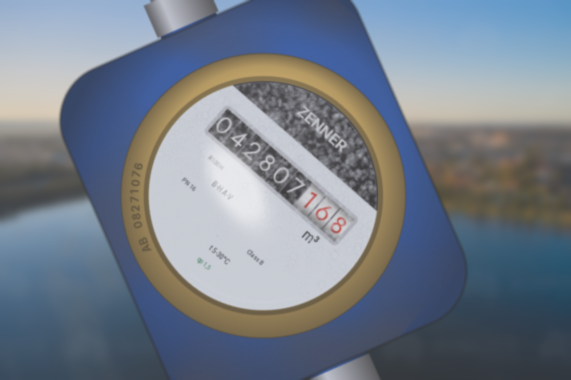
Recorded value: value=42807.168 unit=m³
